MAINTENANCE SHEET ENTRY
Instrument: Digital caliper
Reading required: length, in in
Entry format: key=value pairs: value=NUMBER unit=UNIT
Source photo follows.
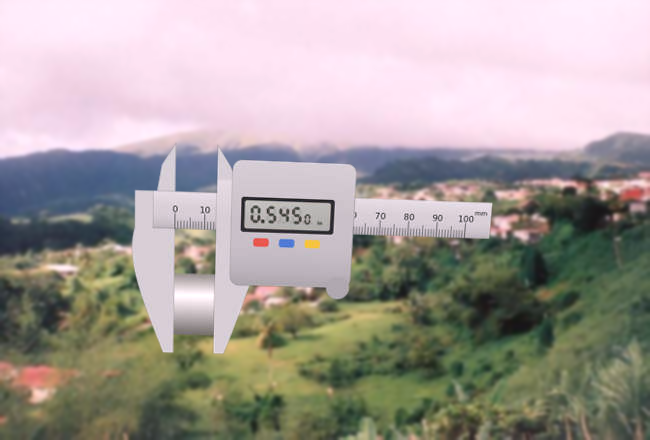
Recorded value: value=0.5450 unit=in
